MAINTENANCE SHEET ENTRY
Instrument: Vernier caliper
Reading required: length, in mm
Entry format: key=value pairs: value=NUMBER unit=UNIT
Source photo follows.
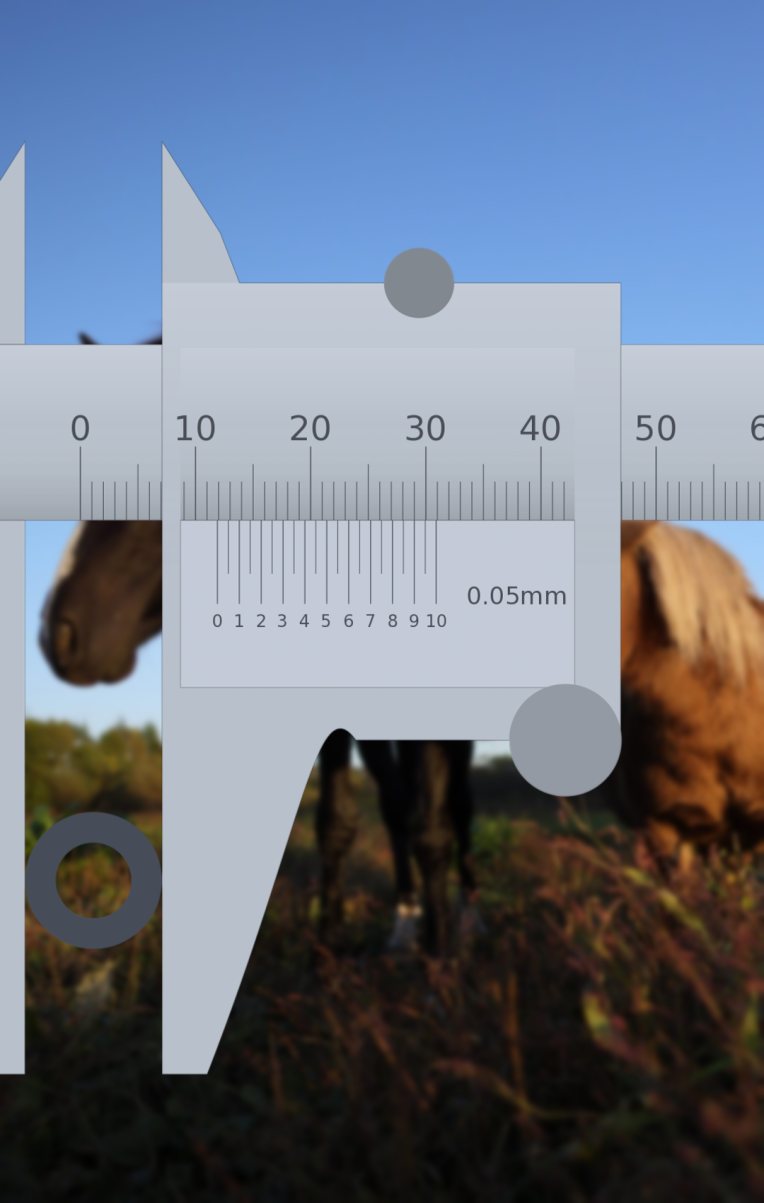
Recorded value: value=11.9 unit=mm
